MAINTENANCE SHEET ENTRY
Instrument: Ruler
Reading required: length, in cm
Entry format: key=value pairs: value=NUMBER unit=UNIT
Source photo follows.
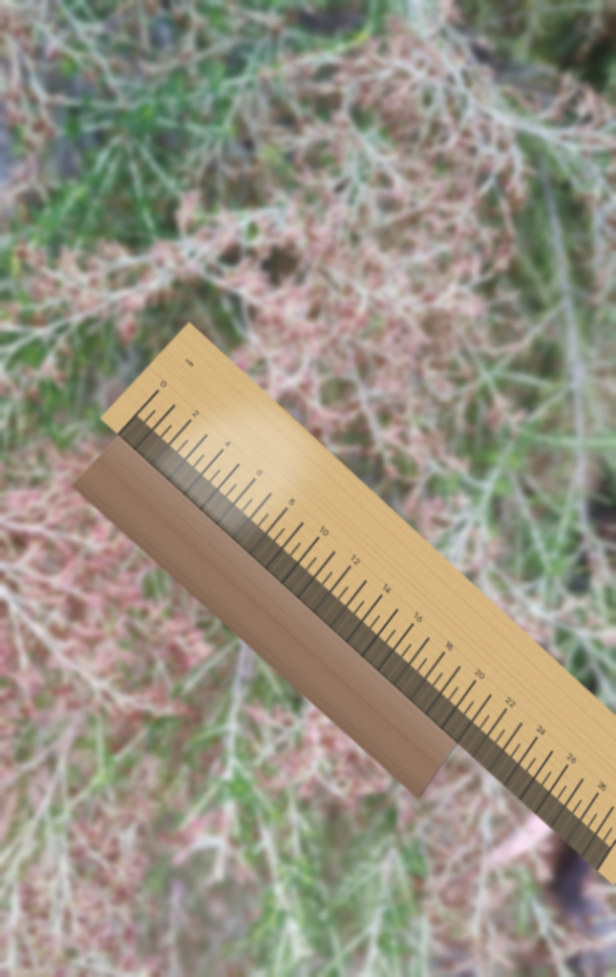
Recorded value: value=21 unit=cm
